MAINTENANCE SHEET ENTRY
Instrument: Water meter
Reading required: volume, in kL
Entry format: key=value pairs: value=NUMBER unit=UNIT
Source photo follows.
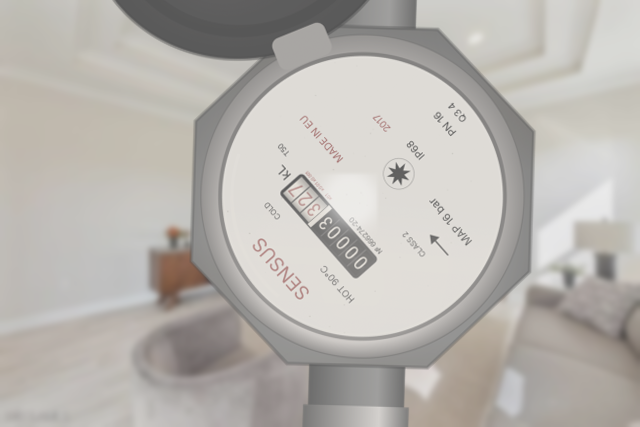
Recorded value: value=3.327 unit=kL
